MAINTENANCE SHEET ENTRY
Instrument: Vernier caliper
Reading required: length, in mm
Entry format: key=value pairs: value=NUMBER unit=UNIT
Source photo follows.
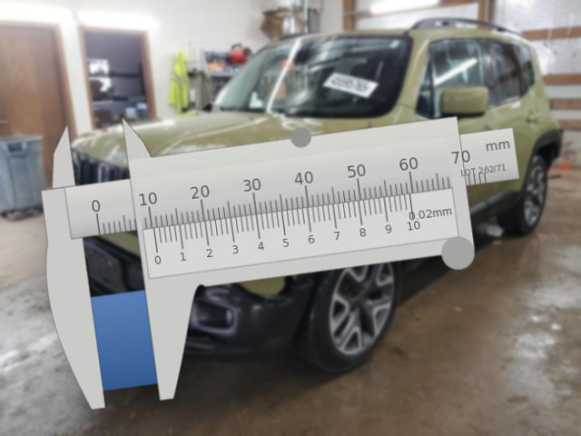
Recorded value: value=10.4 unit=mm
